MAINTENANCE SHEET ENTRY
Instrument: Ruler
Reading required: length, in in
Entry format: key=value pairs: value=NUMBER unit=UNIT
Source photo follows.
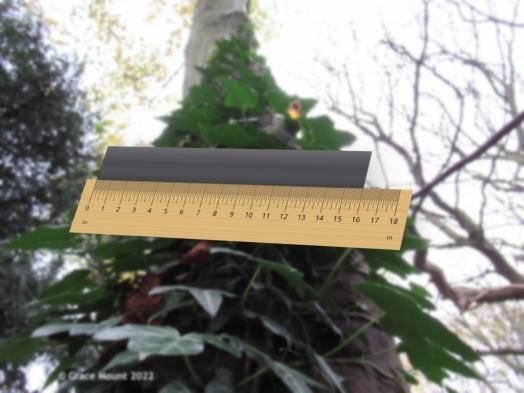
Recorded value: value=16 unit=in
